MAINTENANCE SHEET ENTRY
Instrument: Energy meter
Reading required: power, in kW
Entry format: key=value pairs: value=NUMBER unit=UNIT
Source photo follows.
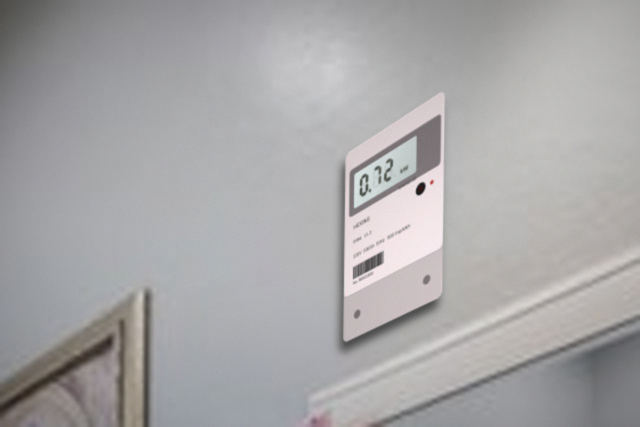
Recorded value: value=0.72 unit=kW
